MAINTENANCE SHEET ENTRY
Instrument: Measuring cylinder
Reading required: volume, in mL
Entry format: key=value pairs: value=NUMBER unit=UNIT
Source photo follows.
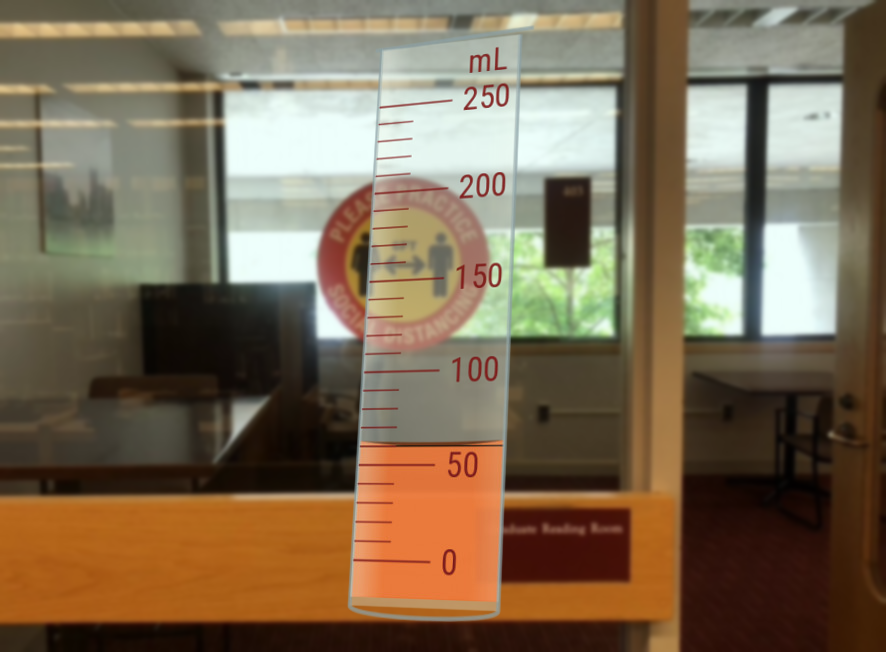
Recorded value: value=60 unit=mL
